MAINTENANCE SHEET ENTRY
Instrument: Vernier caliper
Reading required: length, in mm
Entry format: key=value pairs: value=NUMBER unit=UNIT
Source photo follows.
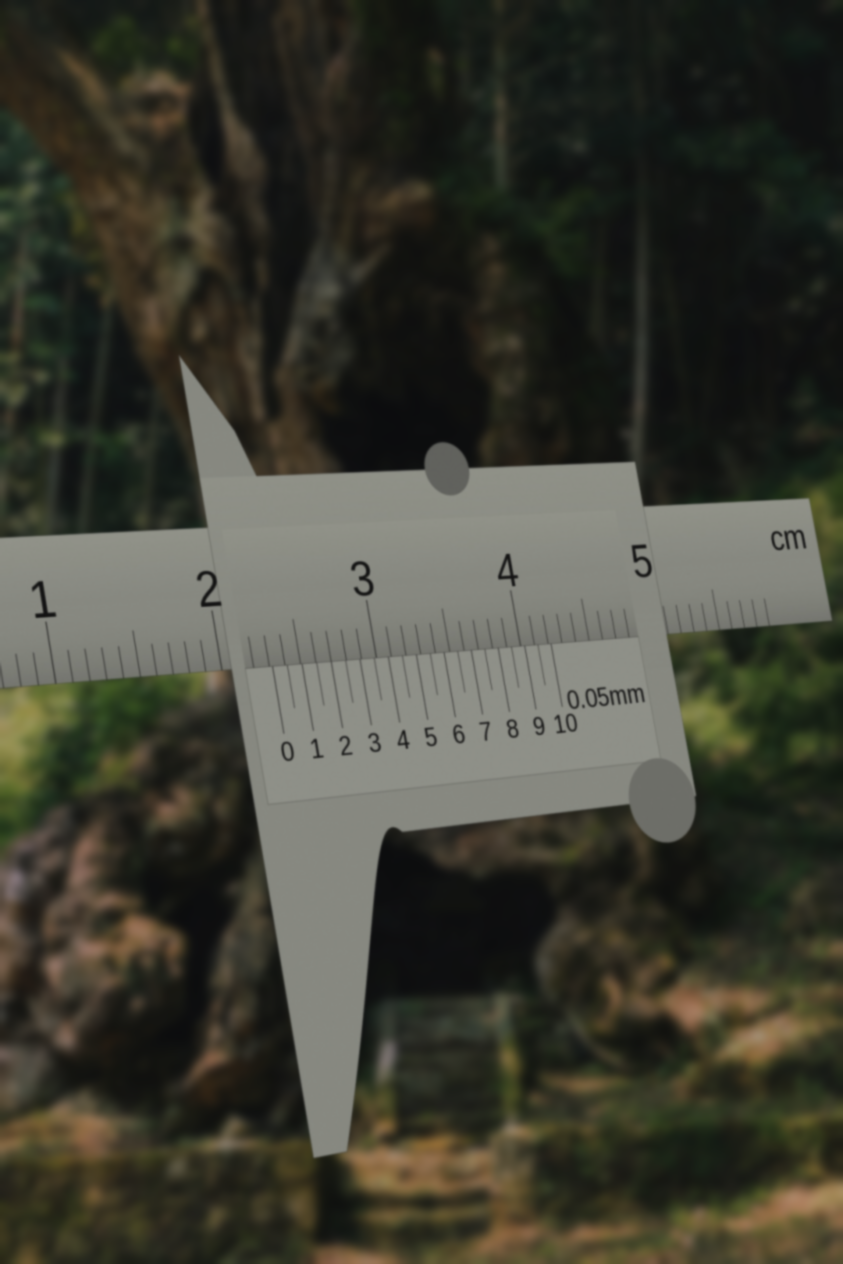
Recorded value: value=23.2 unit=mm
